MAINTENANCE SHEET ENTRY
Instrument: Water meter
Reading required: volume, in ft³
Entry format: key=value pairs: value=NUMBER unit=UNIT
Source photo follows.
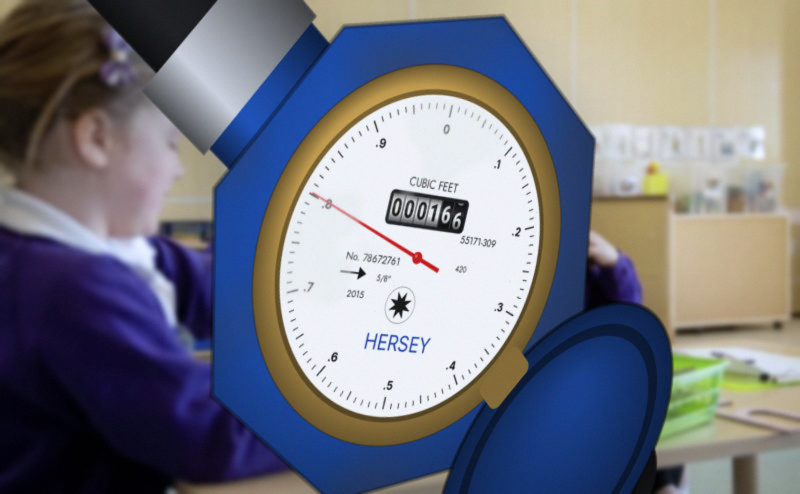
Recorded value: value=165.80 unit=ft³
